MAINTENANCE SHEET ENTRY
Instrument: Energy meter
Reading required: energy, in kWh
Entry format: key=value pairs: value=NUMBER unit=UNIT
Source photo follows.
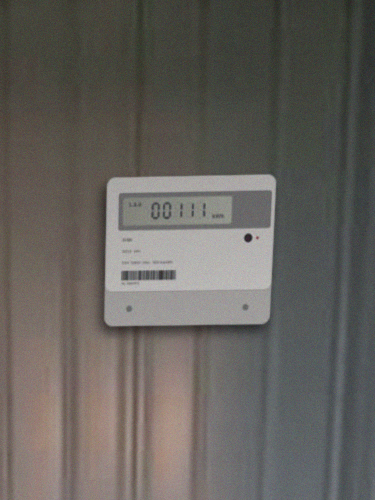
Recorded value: value=111 unit=kWh
